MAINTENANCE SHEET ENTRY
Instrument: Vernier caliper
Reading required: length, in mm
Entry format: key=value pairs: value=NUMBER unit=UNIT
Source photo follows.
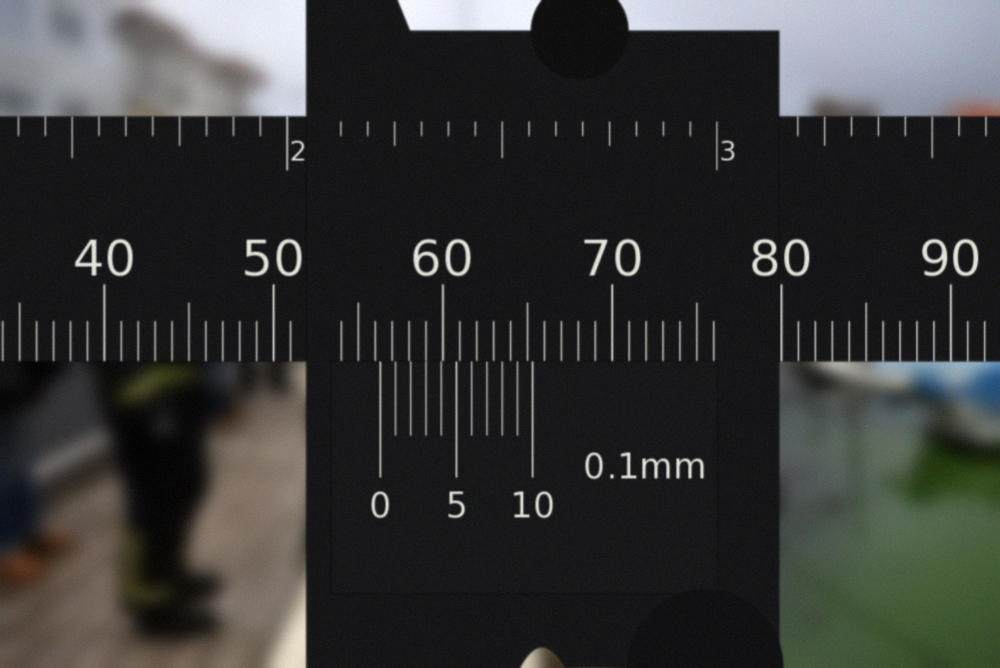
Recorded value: value=56.3 unit=mm
